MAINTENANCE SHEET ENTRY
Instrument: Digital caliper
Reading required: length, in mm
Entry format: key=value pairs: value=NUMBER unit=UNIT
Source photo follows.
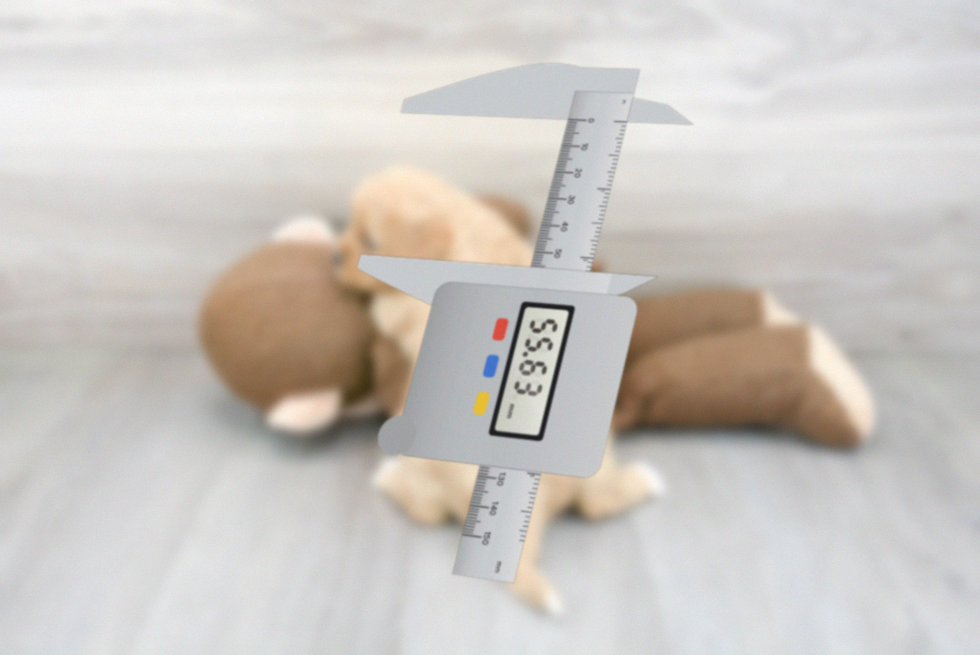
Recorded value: value=55.63 unit=mm
